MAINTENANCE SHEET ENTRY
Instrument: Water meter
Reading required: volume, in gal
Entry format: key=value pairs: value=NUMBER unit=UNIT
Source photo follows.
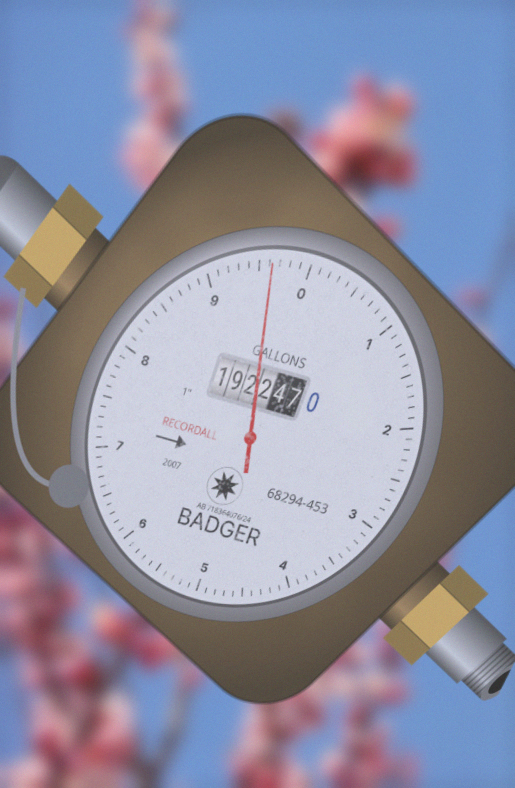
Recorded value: value=1922469.6 unit=gal
